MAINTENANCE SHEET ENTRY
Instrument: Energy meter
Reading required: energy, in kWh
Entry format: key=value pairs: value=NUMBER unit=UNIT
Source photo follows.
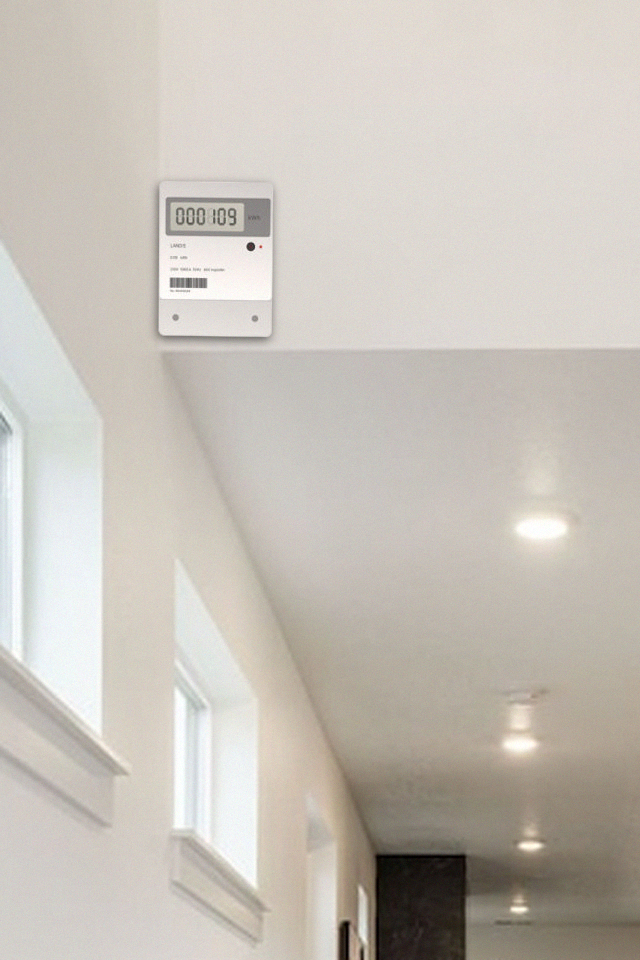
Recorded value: value=109 unit=kWh
